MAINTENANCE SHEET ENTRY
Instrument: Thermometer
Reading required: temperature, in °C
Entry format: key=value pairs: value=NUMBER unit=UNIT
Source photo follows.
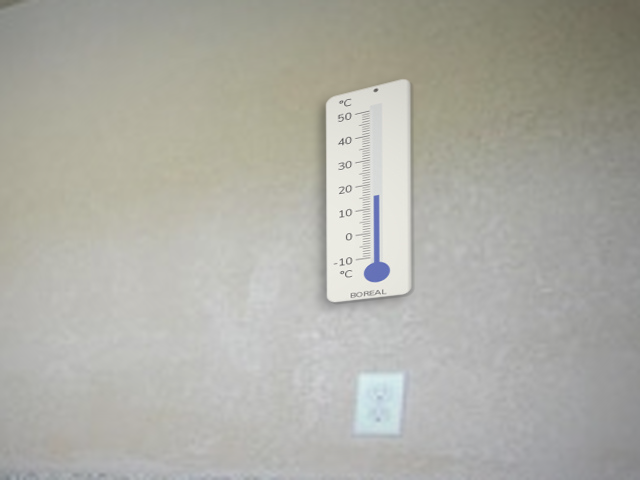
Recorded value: value=15 unit=°C
